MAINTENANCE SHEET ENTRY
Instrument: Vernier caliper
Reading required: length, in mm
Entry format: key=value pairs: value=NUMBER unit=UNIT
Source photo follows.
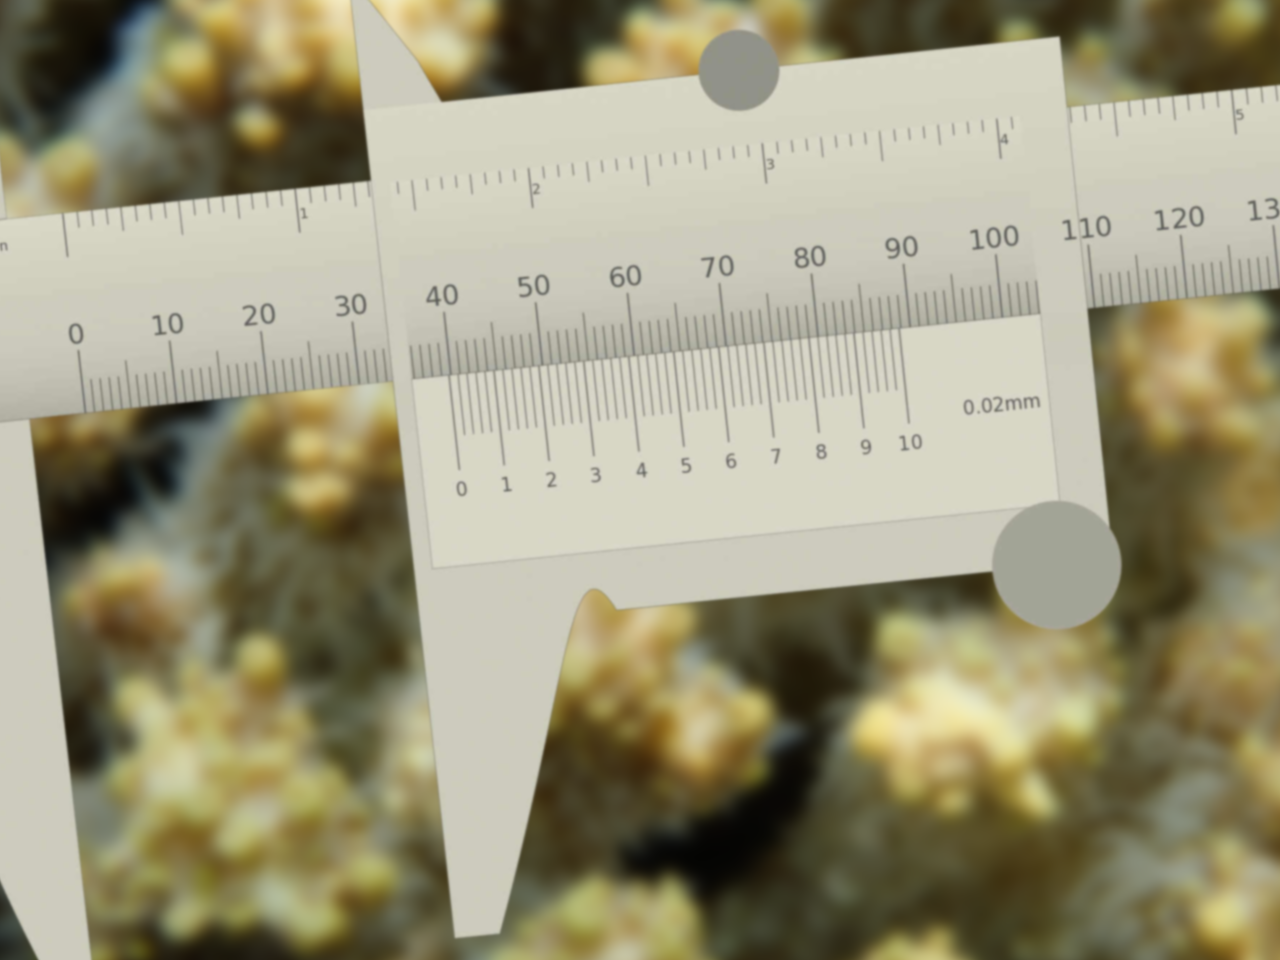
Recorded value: value=39.8 unit=mm
